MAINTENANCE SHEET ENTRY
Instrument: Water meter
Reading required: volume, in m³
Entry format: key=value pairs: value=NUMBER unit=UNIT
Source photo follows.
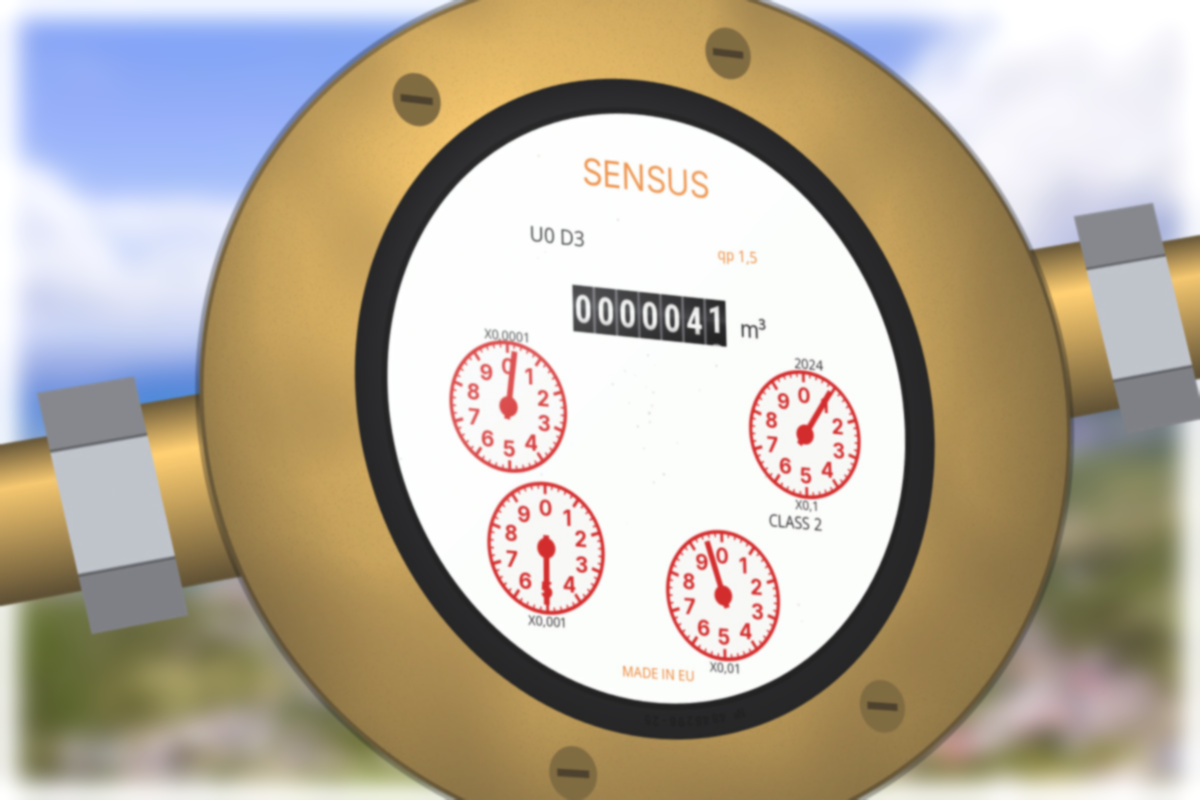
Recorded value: value=41.0950 unit=m³
